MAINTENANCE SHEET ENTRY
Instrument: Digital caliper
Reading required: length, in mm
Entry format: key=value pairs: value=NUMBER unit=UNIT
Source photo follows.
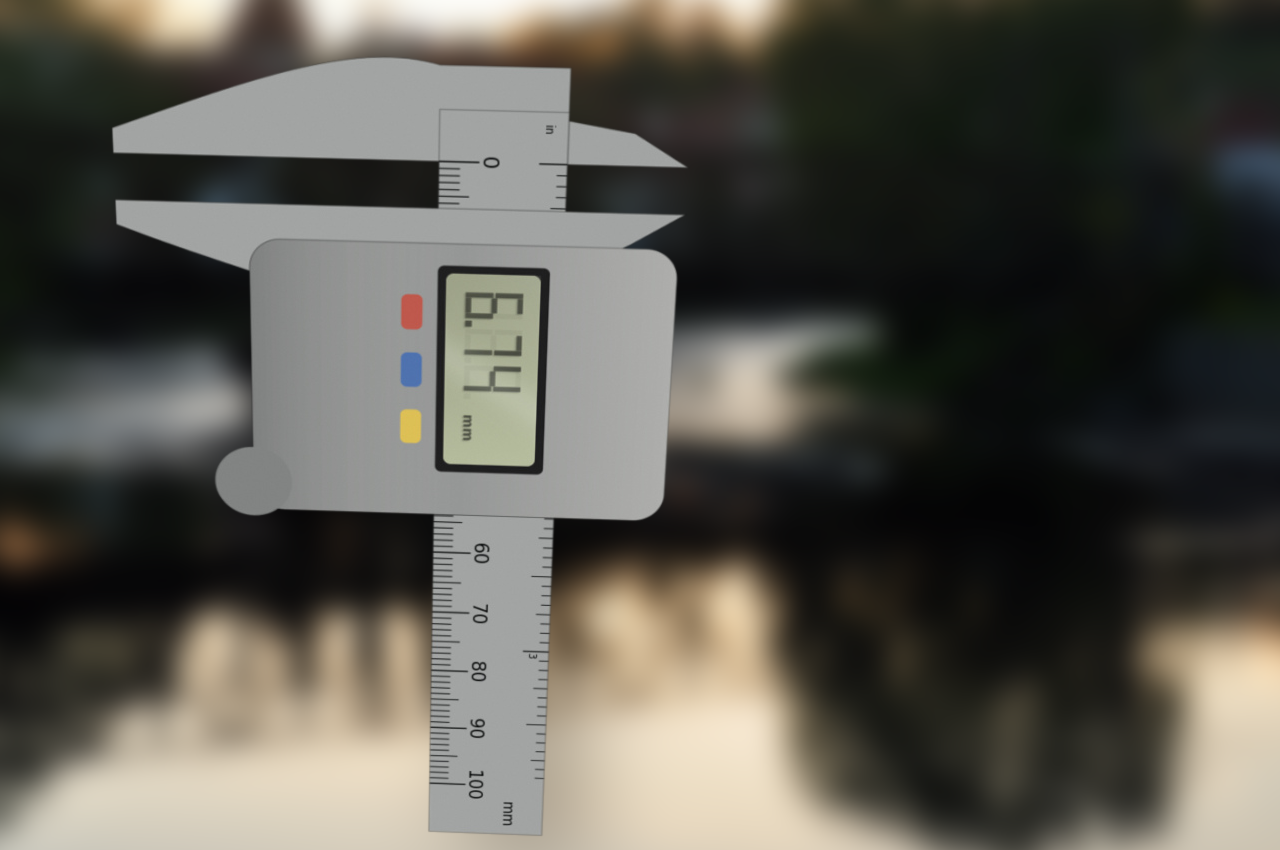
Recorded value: value=6.74 unit=mm
